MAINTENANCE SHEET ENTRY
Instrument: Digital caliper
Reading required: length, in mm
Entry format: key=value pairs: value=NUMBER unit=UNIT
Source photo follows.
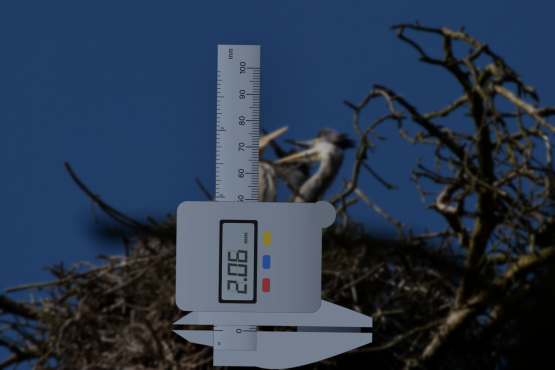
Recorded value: value=2.06 unit=mm
